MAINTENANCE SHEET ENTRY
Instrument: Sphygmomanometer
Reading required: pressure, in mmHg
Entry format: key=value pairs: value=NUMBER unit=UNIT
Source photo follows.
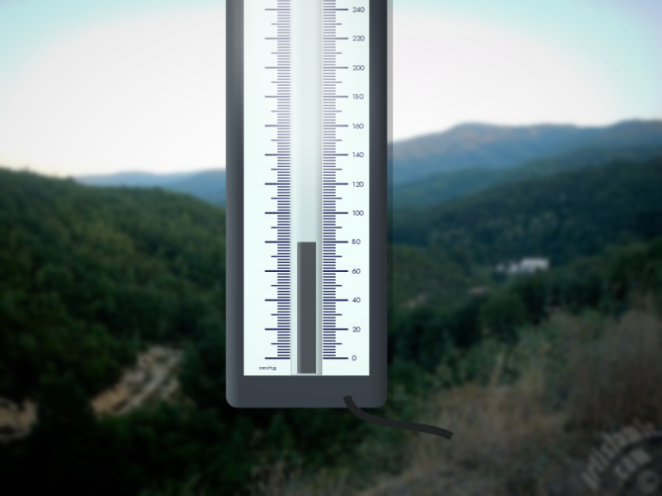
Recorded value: value=80 unit=mmHg
